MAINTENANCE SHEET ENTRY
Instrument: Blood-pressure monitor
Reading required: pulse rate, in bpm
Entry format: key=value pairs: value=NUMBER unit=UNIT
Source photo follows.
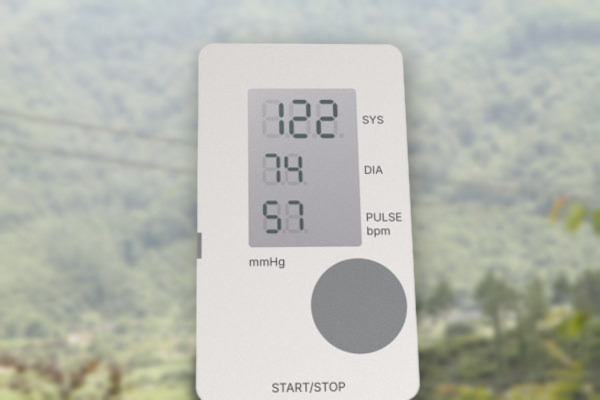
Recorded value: value=57 unit=bpm
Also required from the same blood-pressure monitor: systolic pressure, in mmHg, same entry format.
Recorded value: value=122 unit=mmHg
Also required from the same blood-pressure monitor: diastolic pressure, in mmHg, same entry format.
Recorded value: value=74 unit=mmHg
